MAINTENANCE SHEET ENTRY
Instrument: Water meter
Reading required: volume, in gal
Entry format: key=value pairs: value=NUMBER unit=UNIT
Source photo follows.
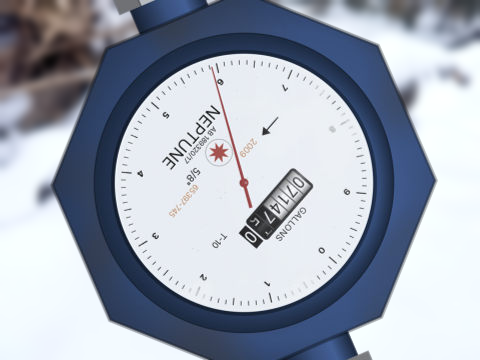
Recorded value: value=714745.9 unit=gal
